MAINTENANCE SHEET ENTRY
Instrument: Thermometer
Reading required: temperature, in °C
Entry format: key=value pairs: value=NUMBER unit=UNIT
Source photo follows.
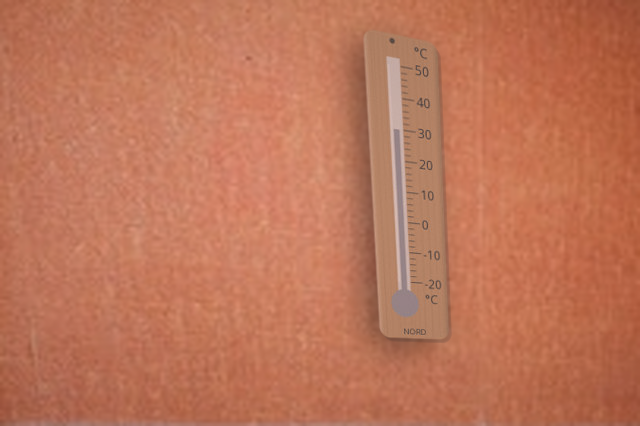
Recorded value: value=30 unit=°C
